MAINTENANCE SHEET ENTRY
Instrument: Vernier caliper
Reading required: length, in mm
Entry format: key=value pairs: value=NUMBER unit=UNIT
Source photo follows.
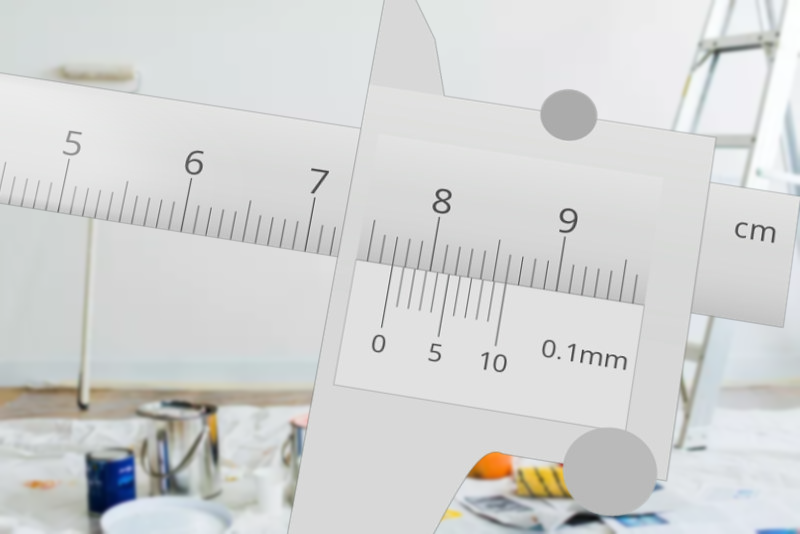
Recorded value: value=77.0 unit=mm
